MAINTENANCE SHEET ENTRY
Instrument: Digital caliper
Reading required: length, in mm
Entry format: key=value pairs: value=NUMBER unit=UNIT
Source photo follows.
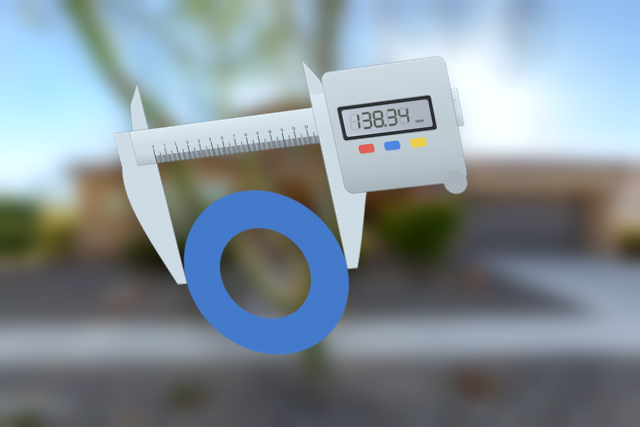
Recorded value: value=138.34 unit=mm
